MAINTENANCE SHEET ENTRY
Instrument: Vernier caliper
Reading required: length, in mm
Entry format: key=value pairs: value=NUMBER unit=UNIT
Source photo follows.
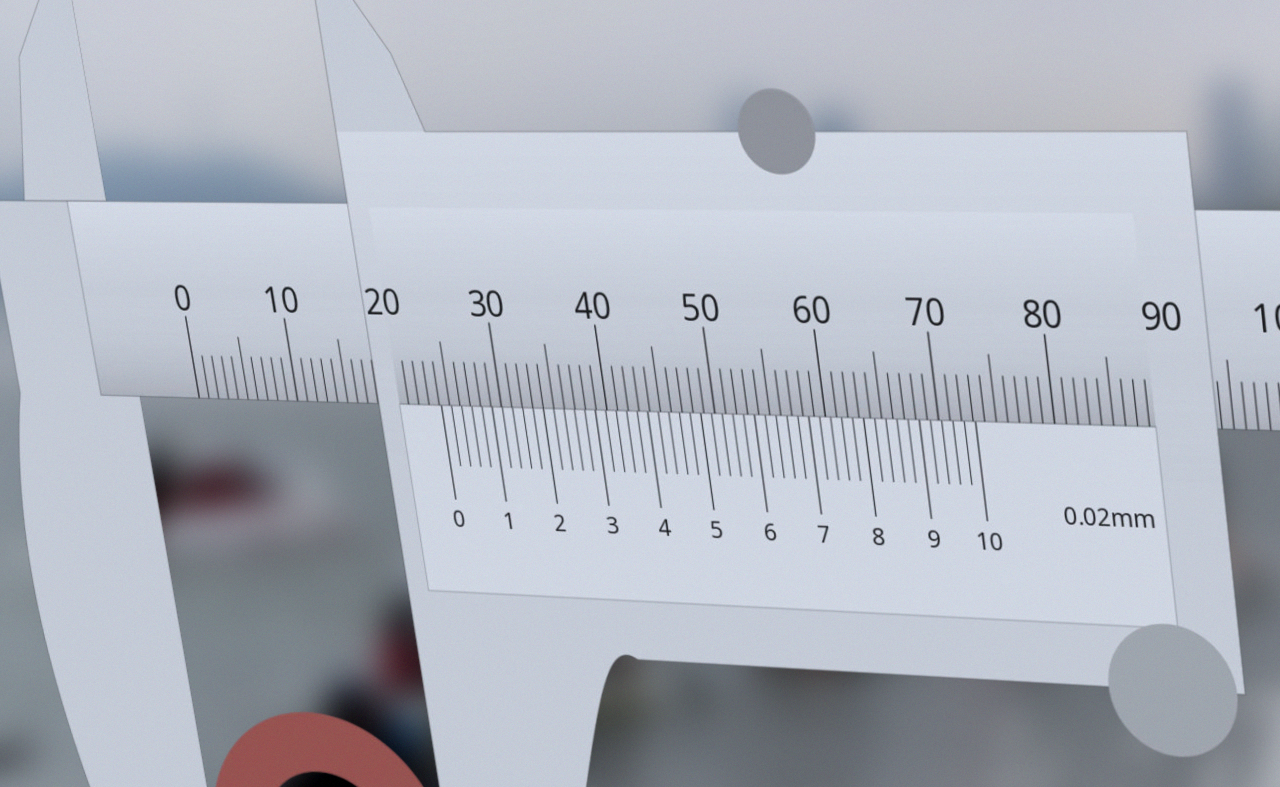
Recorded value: value=24.2 unit=mm
